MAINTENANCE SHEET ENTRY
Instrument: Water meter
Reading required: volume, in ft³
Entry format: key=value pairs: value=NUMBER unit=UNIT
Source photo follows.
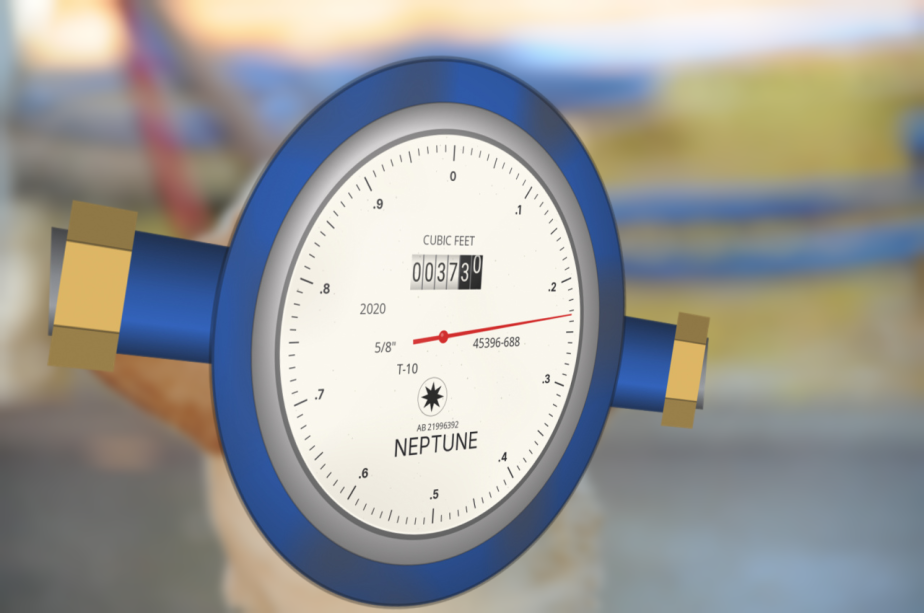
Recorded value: value=3730.23 unit=ft³
